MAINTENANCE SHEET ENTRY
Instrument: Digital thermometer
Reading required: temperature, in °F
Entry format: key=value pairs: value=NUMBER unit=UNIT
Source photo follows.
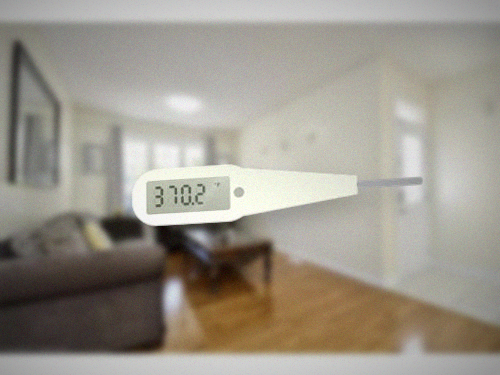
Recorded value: value=370.2 unit=°F
